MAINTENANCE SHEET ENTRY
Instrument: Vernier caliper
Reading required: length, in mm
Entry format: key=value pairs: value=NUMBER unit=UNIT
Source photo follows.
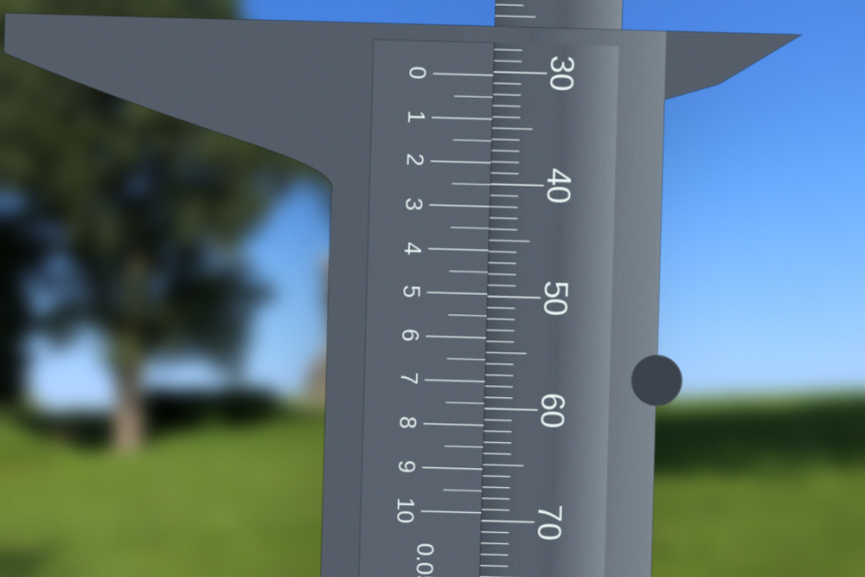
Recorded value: value=30.3 unit=mm
